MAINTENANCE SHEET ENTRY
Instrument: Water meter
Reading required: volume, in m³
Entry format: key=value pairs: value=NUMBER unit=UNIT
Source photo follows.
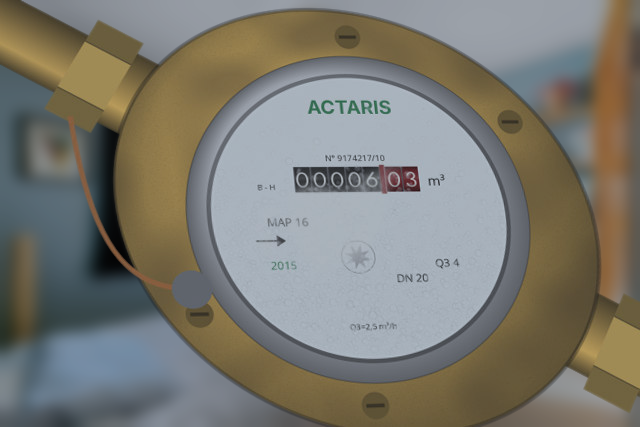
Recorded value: value=6.03 unit=m³
